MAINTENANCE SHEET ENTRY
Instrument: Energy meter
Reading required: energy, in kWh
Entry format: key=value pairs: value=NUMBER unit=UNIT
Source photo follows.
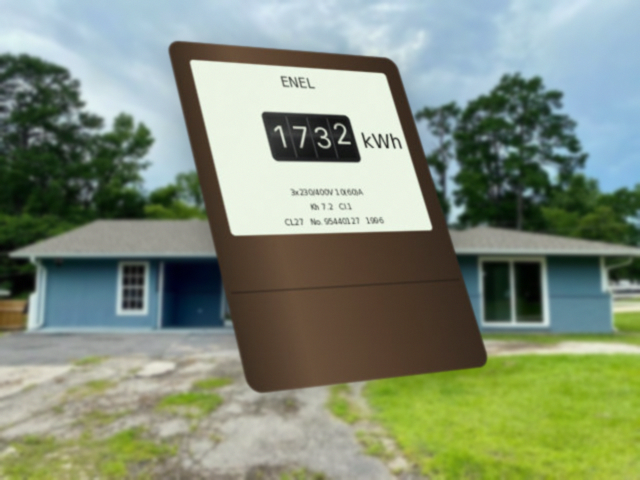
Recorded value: value=1732 unit=kWh
